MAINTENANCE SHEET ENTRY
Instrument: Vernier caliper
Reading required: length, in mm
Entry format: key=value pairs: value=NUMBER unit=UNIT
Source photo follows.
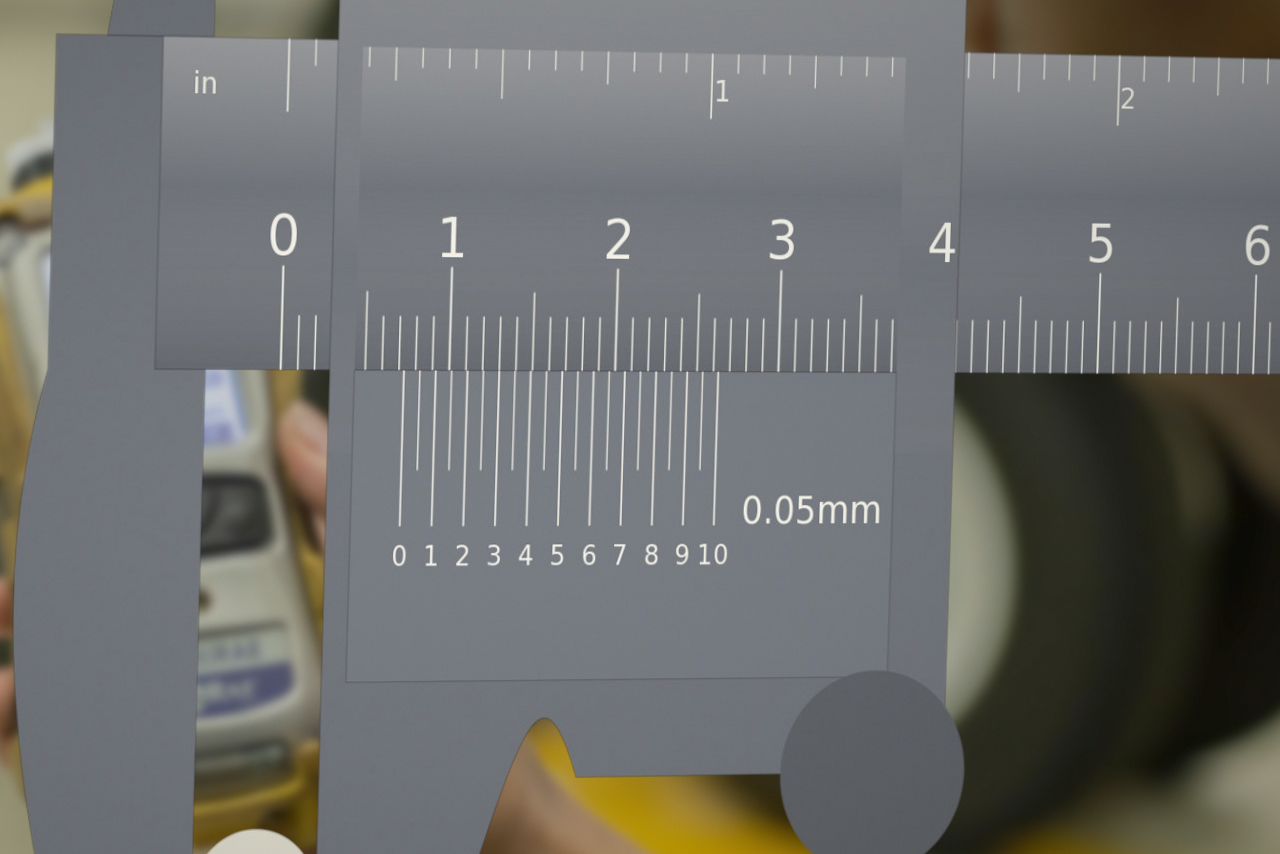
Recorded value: value=7.3 unit=mm
